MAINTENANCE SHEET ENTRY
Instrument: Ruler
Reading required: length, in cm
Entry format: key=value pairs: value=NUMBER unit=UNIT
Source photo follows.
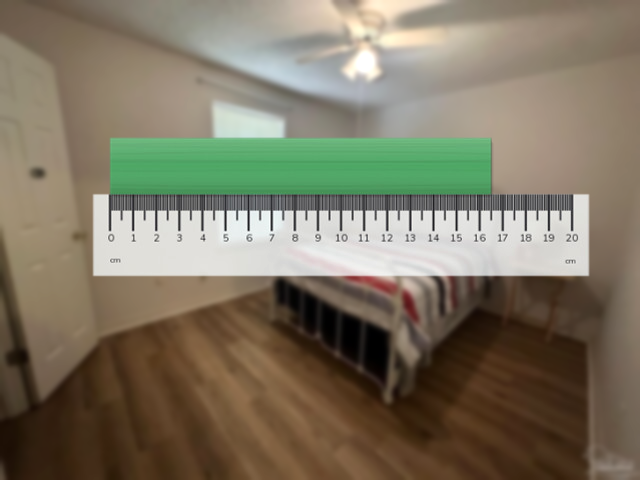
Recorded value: value=16.5 unit=cm
